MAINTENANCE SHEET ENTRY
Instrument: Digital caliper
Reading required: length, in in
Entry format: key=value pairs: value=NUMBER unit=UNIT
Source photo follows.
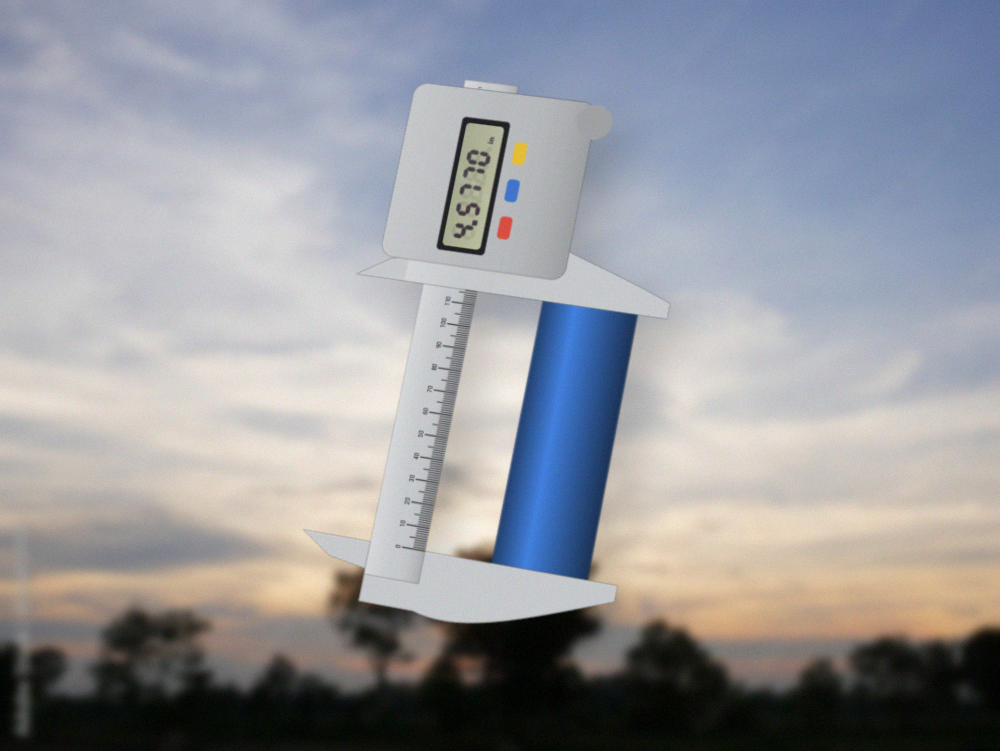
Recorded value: value=4.5770 unit=in
